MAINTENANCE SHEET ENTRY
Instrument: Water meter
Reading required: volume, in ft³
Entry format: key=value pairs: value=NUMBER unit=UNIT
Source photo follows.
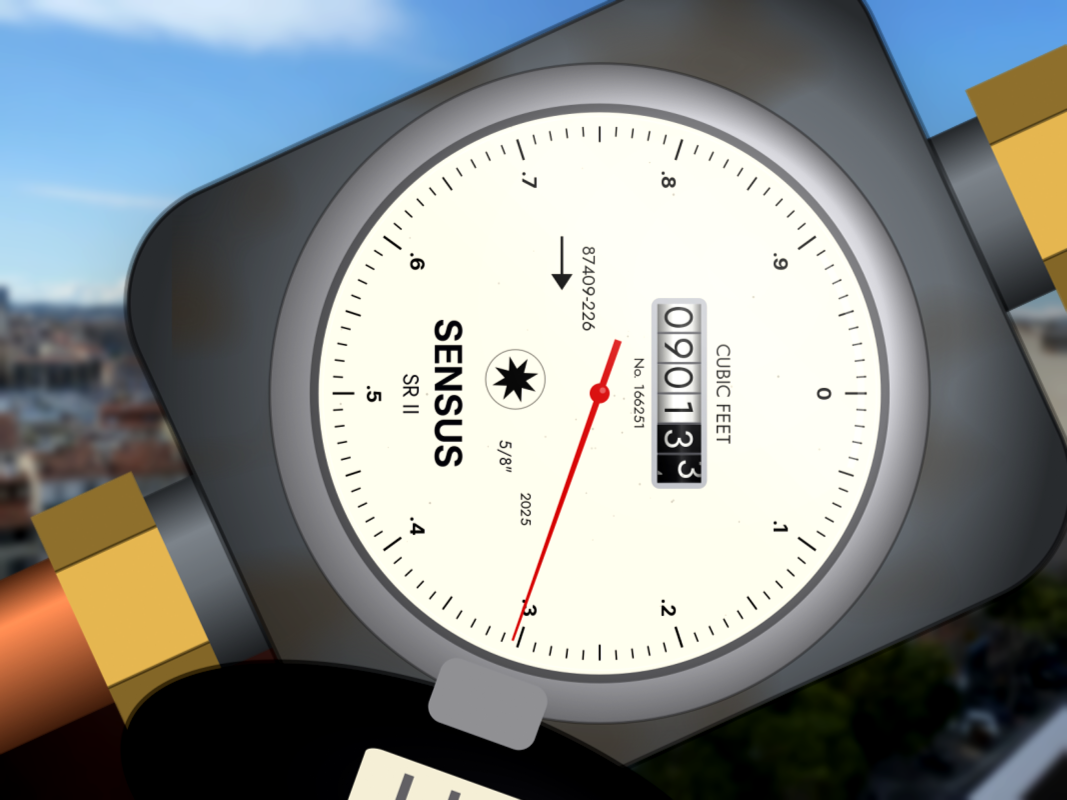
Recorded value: value=90133.30 unit=ft³
